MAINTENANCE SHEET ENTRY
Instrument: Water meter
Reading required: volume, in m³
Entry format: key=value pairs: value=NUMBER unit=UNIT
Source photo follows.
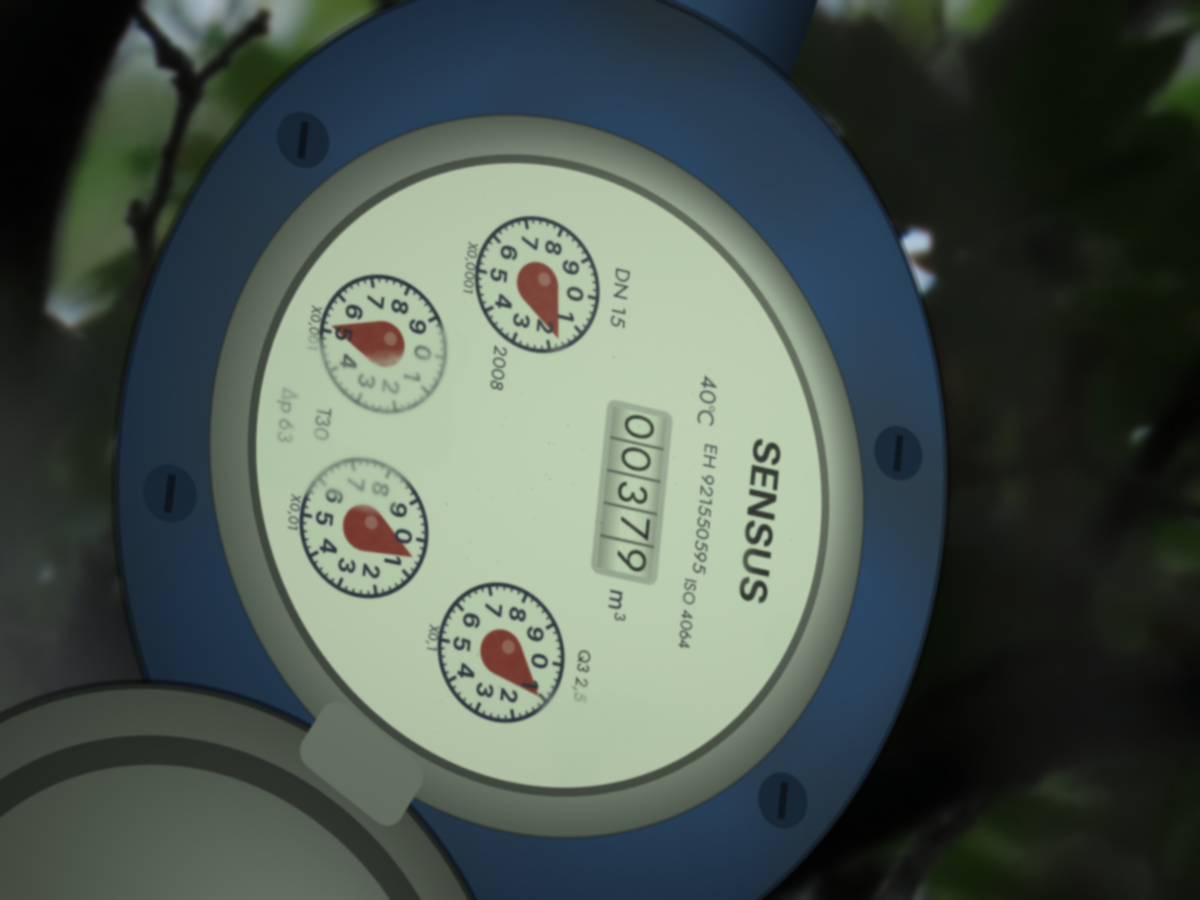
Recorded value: value=379.1051 unit=m³
